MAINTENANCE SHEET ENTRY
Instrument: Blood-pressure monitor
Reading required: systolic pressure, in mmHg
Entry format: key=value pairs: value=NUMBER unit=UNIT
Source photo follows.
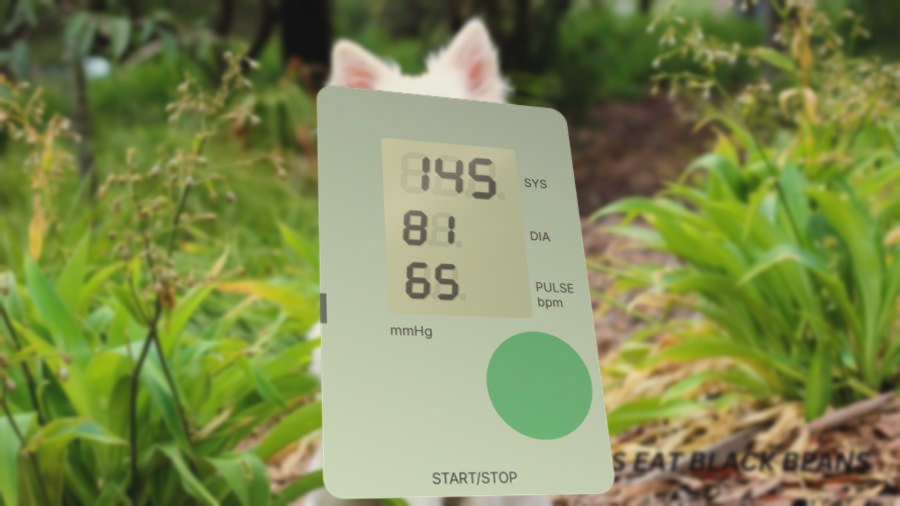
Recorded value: value=145 unit=mmHg
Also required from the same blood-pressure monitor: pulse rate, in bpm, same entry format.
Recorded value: value=65 unit=bpm
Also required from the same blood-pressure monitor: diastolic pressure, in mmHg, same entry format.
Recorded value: value=81 unit=mmHg
